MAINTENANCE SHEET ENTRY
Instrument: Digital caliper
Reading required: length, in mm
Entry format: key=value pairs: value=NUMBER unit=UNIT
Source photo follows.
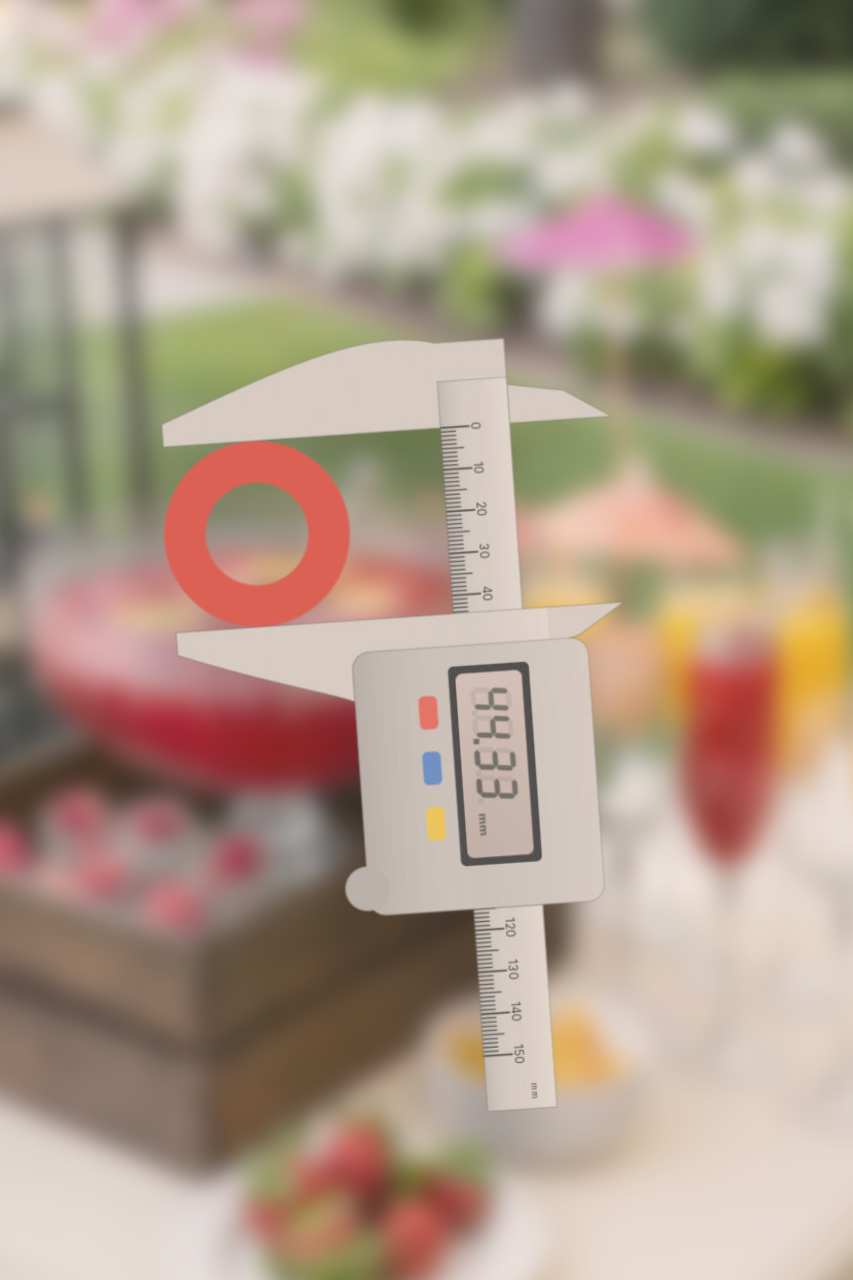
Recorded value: value=44.33 unit=mm
